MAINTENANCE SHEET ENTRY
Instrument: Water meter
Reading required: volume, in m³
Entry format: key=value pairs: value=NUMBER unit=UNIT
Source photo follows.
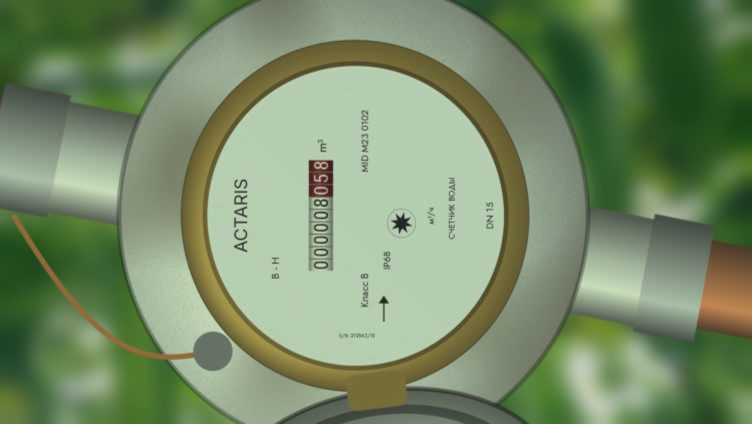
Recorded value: value=8.058 unit=m³
